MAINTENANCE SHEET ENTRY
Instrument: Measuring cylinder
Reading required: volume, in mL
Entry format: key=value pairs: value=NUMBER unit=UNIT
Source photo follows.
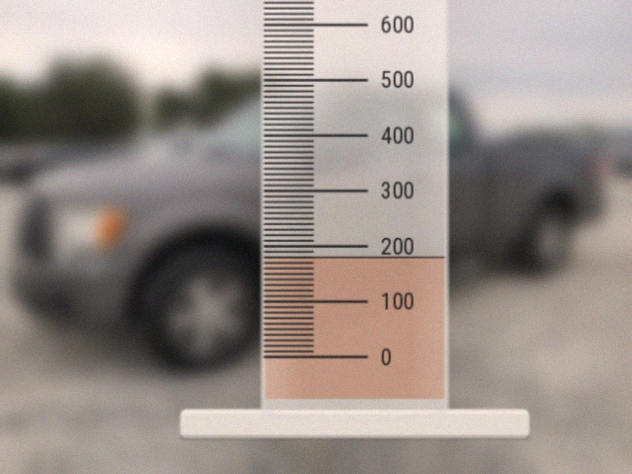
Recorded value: value=180 unit=mL
